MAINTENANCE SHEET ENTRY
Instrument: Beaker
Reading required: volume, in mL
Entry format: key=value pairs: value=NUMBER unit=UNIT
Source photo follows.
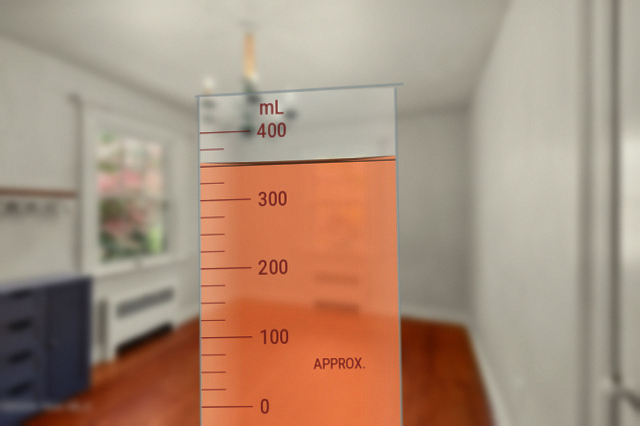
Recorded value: value=350 unit=mL
